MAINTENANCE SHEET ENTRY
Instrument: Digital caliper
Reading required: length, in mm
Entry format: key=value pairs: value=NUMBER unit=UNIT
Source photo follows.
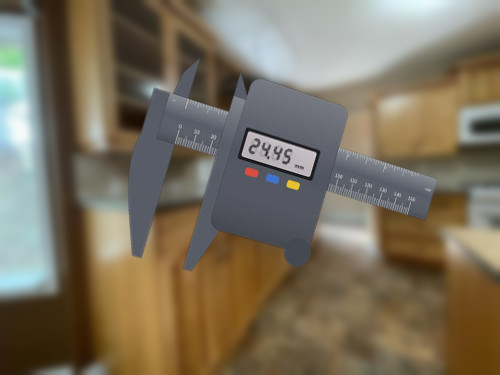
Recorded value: value=24.45 unit=mm
